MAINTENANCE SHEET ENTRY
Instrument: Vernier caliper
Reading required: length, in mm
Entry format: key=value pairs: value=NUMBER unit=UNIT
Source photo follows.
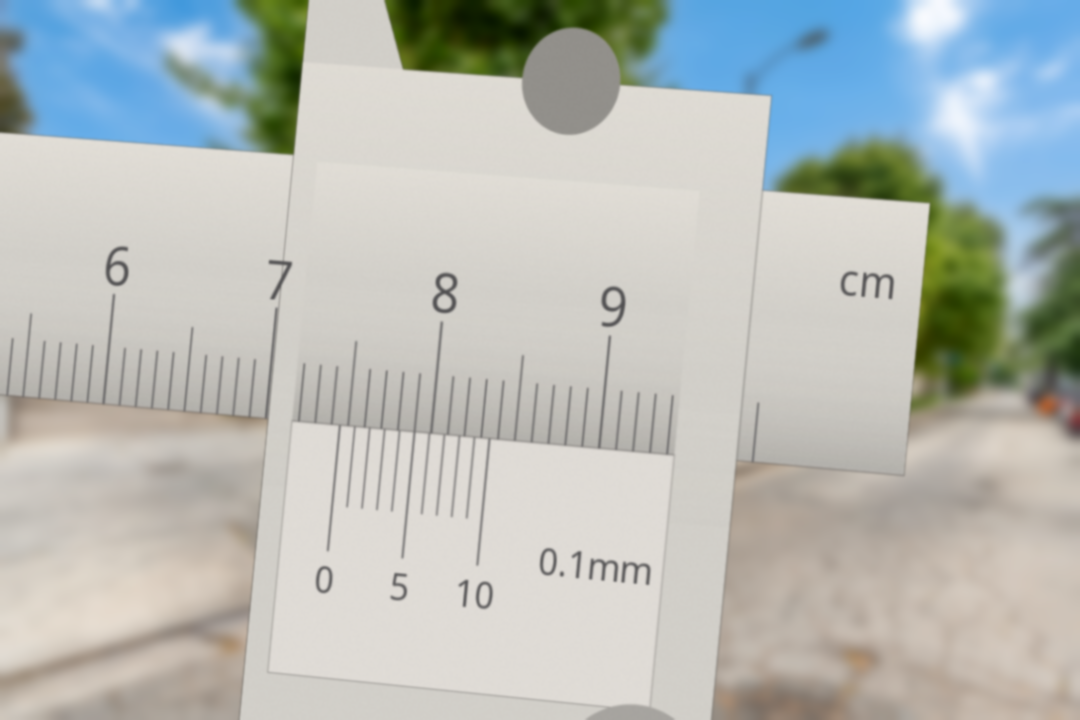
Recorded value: value=74.5 unit=mm
